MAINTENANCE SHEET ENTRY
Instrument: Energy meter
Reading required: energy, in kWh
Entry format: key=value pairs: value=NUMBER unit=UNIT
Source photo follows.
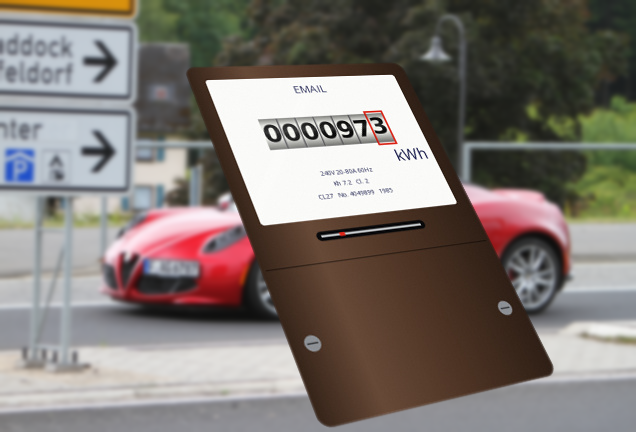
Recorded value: value=97.3 unit=kWh
